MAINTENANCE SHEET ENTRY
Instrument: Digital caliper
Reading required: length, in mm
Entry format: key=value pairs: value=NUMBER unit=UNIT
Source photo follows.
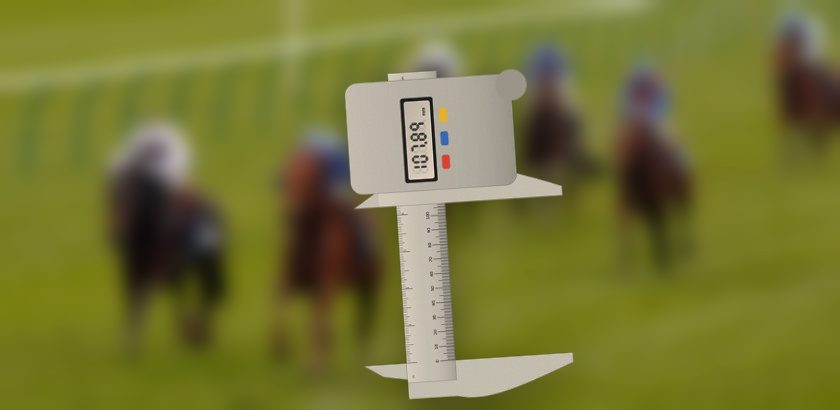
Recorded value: value=107.89 unit=mm
